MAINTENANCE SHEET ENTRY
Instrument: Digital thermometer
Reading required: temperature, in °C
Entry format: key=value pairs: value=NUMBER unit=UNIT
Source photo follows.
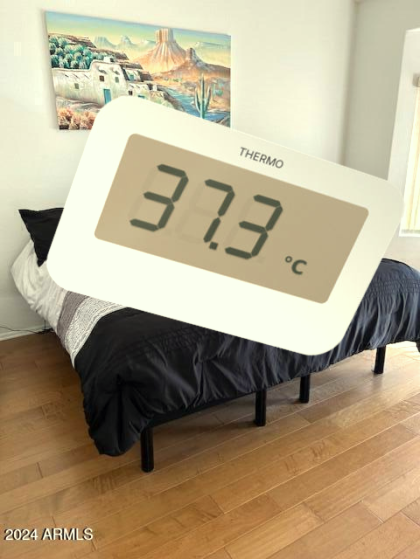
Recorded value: value=37.3 unit=°C
